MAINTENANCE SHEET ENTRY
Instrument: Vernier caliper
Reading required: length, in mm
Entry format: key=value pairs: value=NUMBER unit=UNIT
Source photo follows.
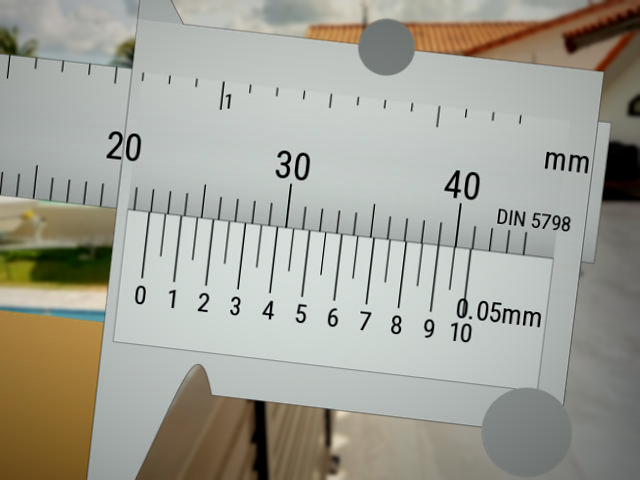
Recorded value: value=21.9 unit=mm
